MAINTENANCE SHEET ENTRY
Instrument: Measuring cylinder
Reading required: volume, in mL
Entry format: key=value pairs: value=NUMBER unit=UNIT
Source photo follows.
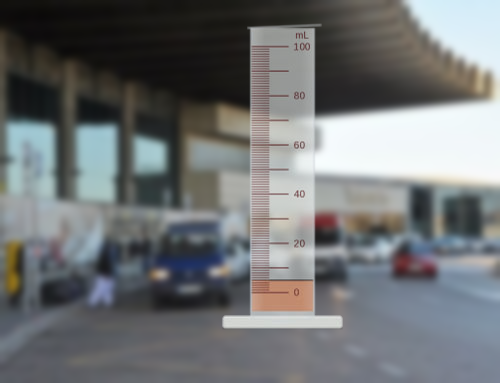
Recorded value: value=5 unit=mL
